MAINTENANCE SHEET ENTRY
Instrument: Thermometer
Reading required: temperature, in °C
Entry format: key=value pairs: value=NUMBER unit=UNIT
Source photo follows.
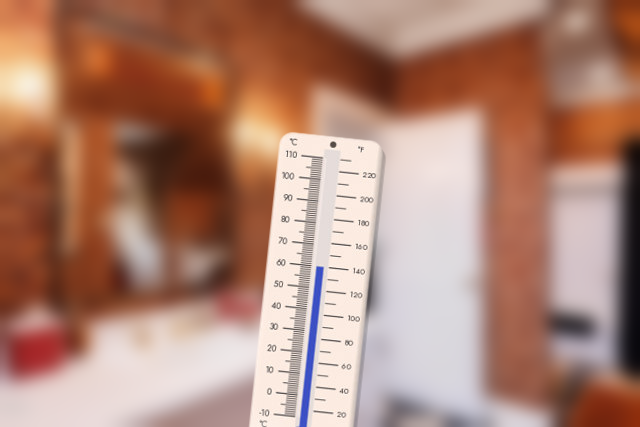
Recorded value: value=60 unit=°C
